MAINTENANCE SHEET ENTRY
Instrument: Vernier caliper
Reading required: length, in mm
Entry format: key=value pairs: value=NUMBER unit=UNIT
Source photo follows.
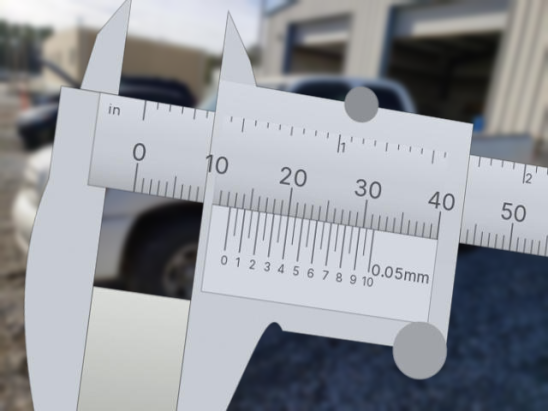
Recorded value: value=12.4 unit=mm
